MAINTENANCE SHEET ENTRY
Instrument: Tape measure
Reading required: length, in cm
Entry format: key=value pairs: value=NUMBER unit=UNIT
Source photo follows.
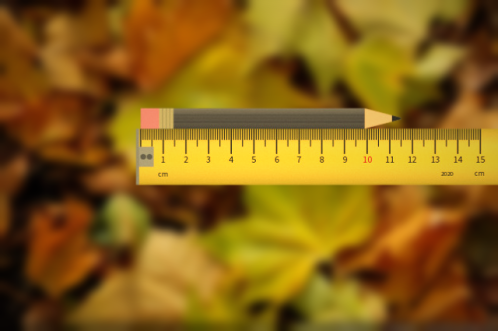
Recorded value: value=11.5 unit=cm
